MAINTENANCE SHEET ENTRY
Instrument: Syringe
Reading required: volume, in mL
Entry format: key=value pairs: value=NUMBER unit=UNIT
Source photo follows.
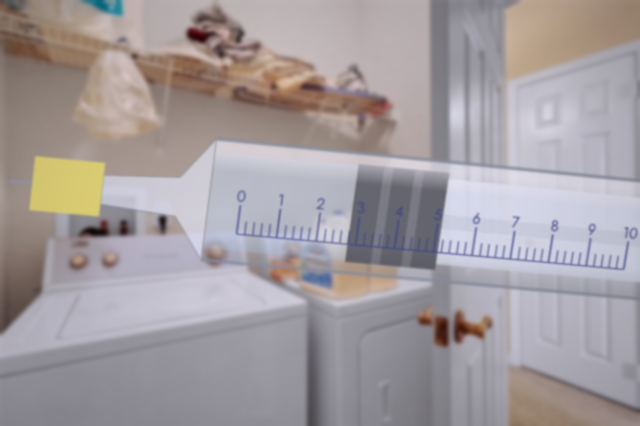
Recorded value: value=2.8 unit=mL
